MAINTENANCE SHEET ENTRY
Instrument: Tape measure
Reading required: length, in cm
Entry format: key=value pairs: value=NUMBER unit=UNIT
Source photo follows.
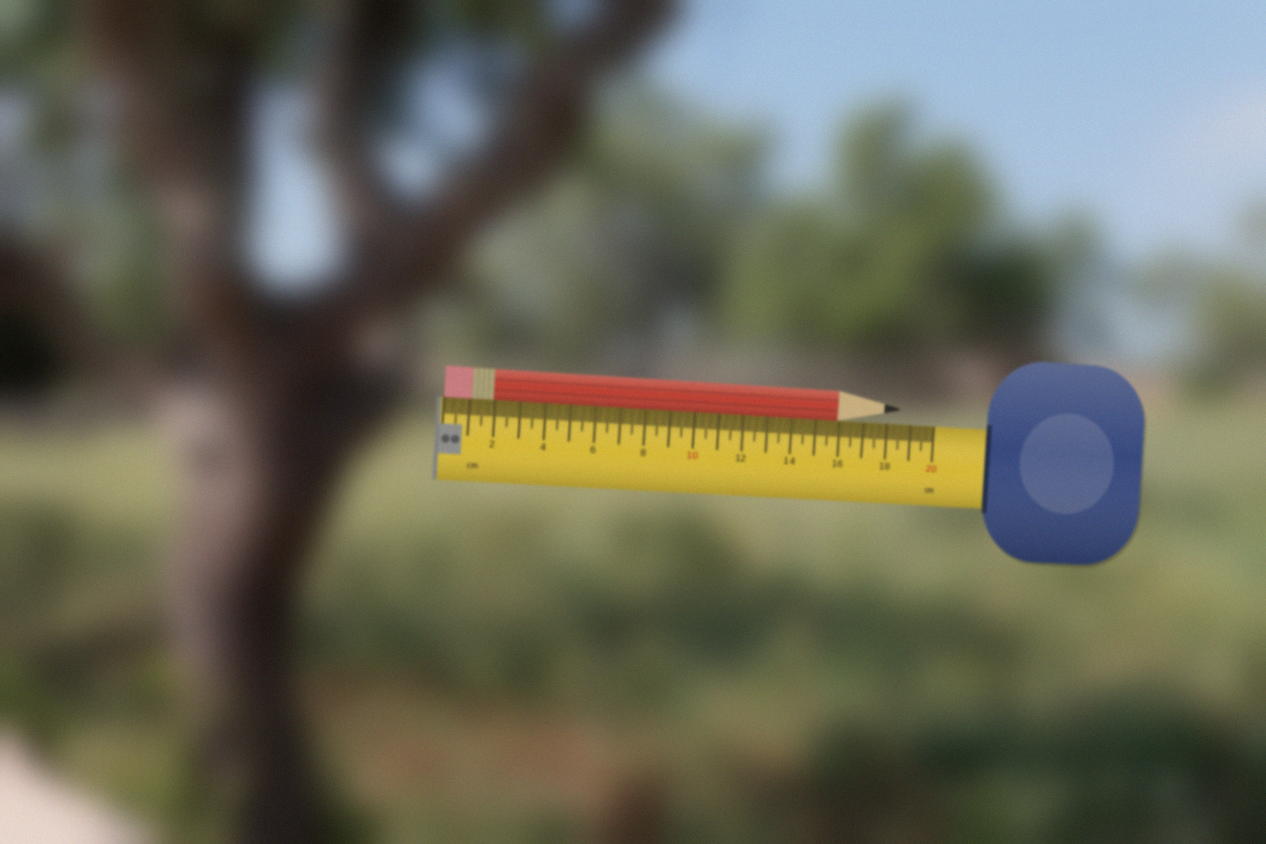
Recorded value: value=18.5 unit=cm
